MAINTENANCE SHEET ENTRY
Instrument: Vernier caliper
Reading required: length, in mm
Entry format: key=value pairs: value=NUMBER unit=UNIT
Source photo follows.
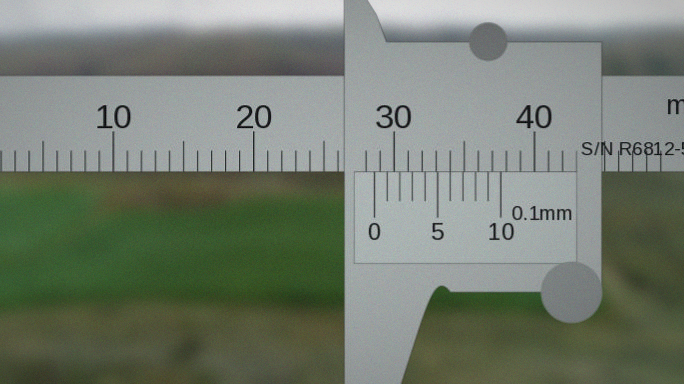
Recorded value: value=28.6 unit=mm
